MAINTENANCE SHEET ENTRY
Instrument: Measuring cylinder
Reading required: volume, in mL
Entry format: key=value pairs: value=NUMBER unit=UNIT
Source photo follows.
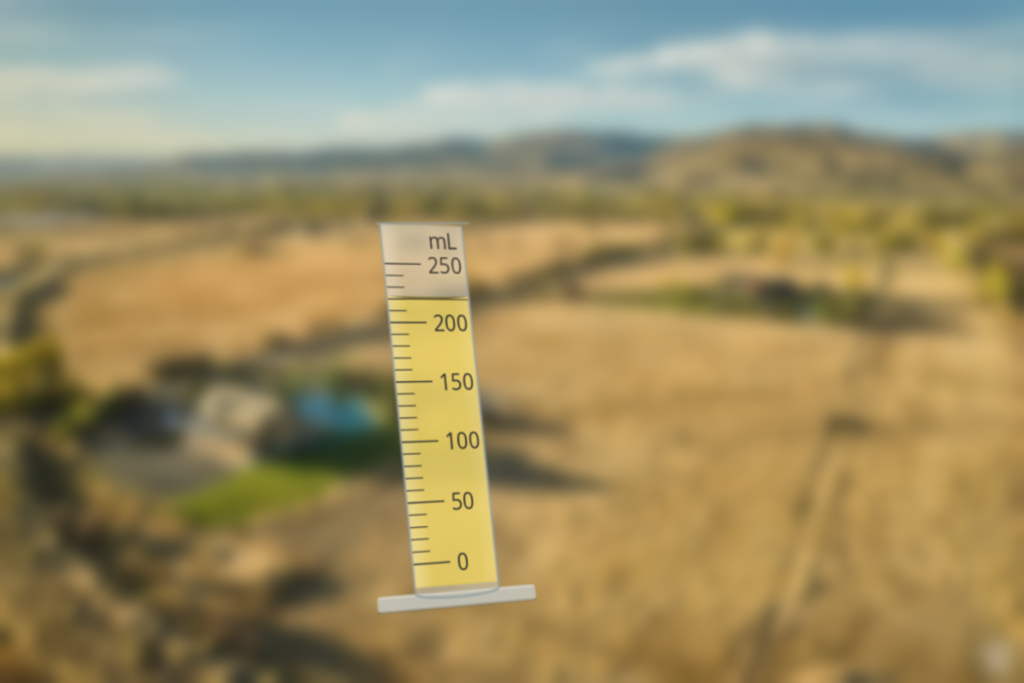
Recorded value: value=220 unit=mL
